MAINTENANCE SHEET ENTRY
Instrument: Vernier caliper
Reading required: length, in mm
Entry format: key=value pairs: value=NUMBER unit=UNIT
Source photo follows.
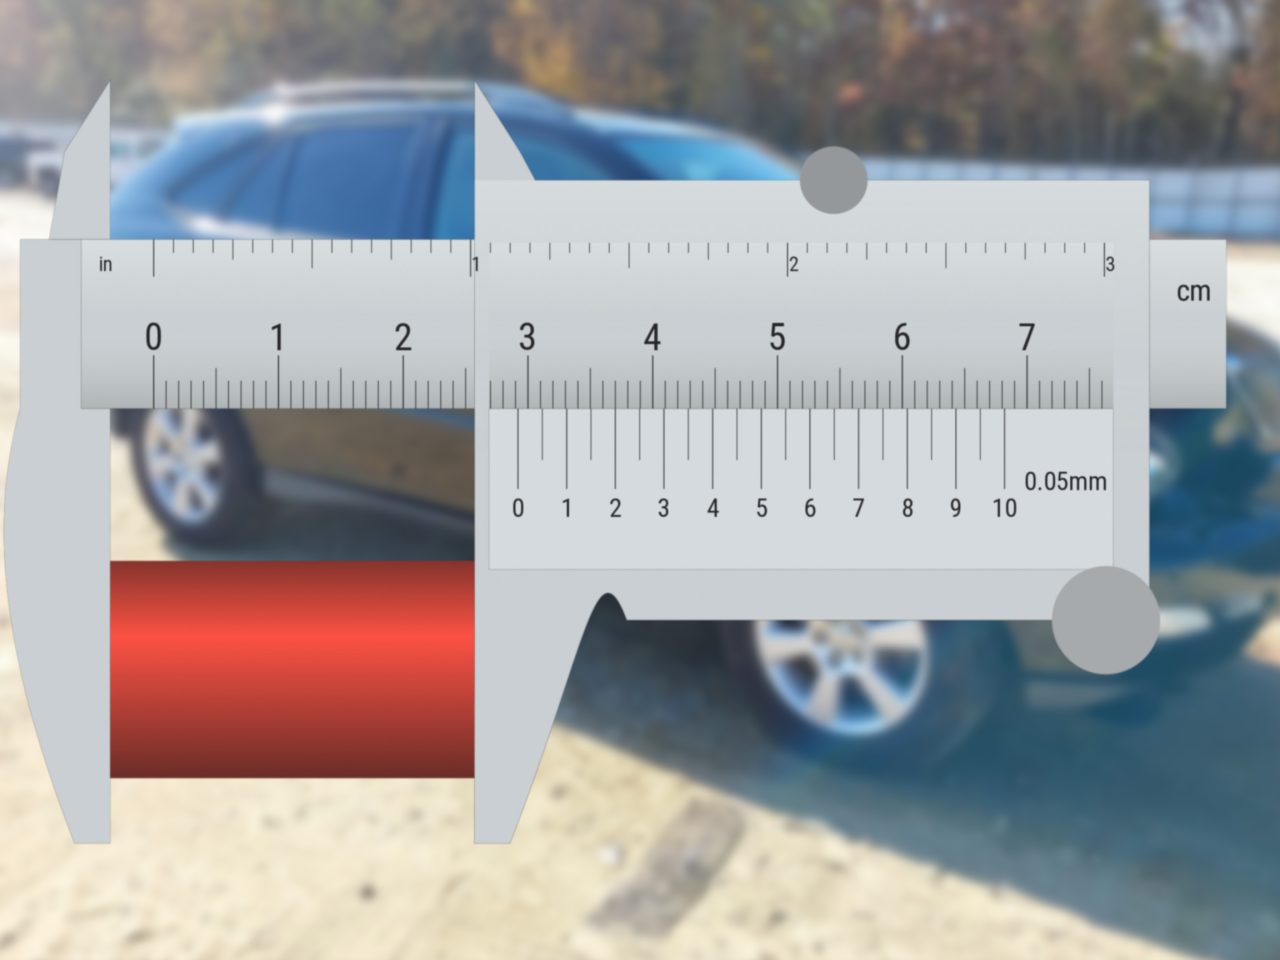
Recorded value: value=29.2 unit=mm
